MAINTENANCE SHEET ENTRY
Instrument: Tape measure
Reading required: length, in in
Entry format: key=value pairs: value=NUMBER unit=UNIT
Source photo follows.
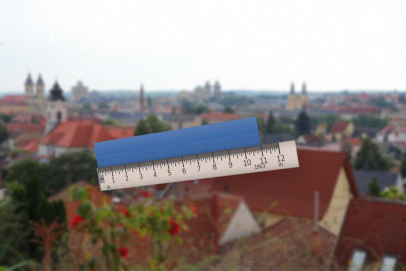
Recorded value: value=11 unit=in
